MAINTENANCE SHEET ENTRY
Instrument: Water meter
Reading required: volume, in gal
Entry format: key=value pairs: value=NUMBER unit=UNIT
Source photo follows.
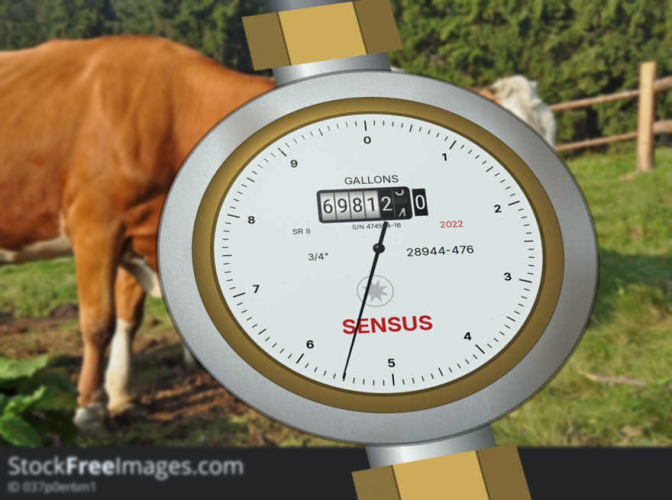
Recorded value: value=6981235.5 unit=gal
